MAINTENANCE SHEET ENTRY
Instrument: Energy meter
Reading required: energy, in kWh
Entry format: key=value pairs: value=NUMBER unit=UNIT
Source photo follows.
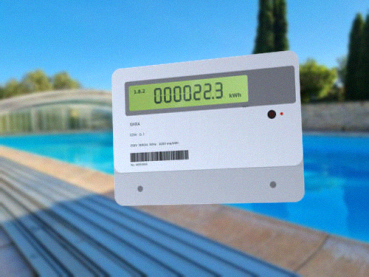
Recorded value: value=22.3 unit=kWh
